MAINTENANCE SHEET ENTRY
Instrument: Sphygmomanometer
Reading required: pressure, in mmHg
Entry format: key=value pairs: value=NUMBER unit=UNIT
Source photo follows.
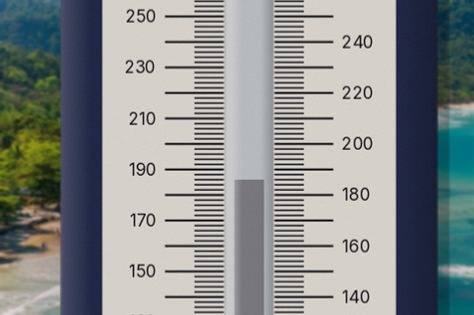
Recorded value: value=186 unit=mmHg
